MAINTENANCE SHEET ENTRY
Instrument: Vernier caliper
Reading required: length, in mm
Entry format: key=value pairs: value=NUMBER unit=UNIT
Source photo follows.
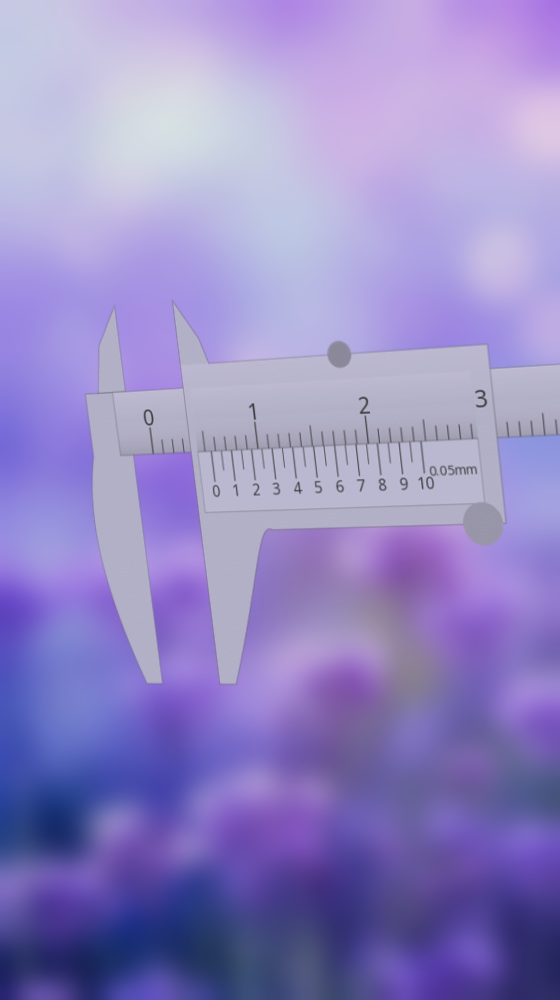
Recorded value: value=5.6 unit=mm
